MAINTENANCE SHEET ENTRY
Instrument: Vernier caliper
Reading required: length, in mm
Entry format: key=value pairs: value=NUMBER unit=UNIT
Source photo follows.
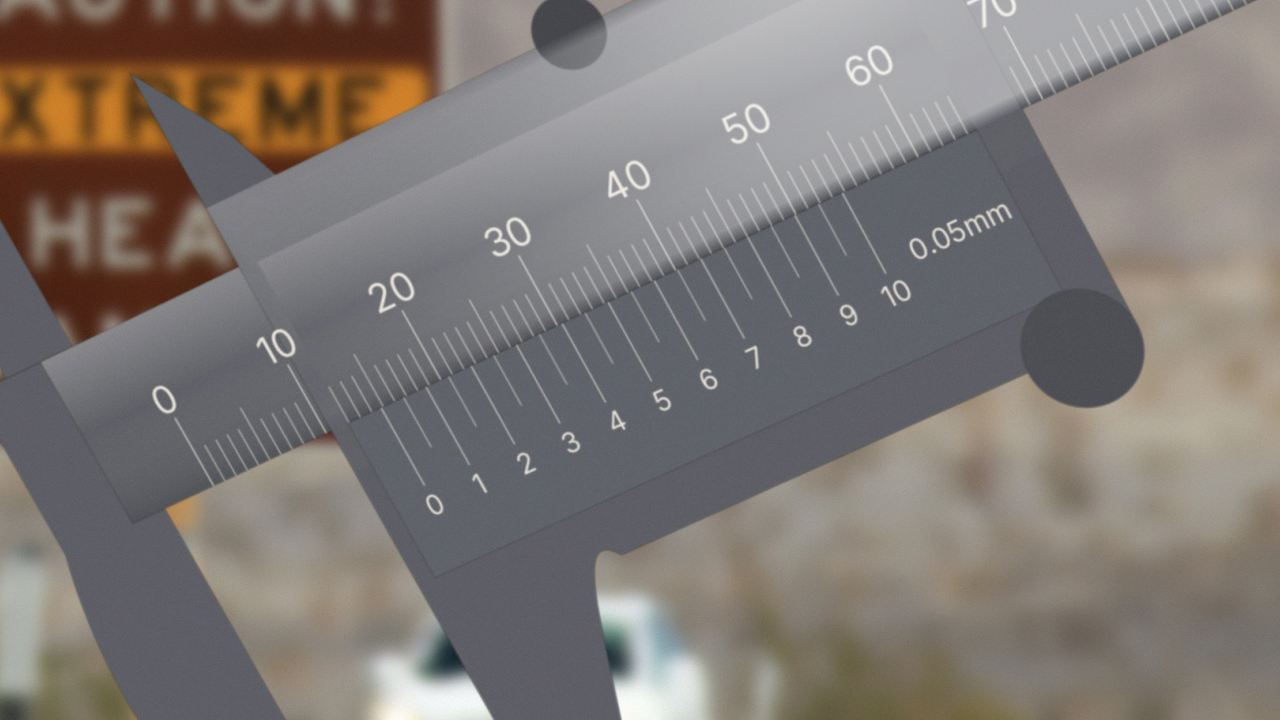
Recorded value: value=14.8 unit=mm
